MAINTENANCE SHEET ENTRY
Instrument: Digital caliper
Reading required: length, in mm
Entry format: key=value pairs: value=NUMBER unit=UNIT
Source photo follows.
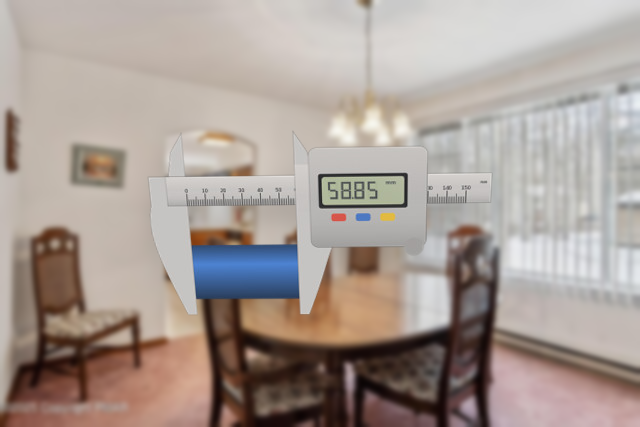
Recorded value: value=58.85 unit=mm
